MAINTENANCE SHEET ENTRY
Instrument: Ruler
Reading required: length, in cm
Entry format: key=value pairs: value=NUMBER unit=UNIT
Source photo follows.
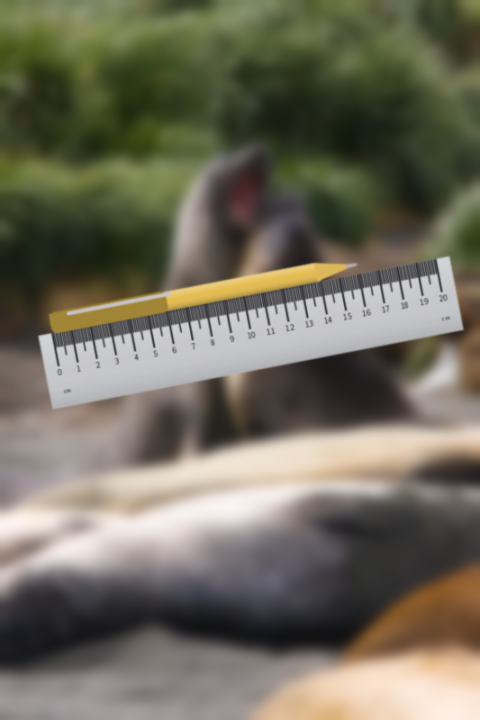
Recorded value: value=16 unit=cm
